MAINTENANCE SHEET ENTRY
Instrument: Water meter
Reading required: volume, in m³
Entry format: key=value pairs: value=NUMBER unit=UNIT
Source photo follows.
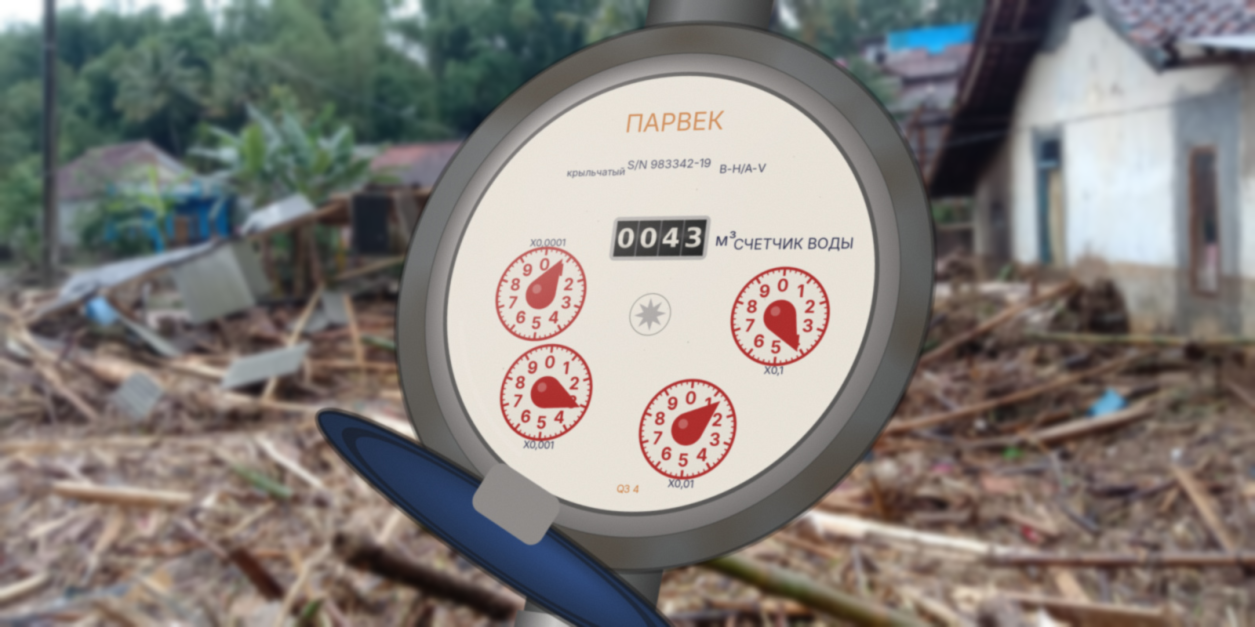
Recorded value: value=43.4130 unit=m³
